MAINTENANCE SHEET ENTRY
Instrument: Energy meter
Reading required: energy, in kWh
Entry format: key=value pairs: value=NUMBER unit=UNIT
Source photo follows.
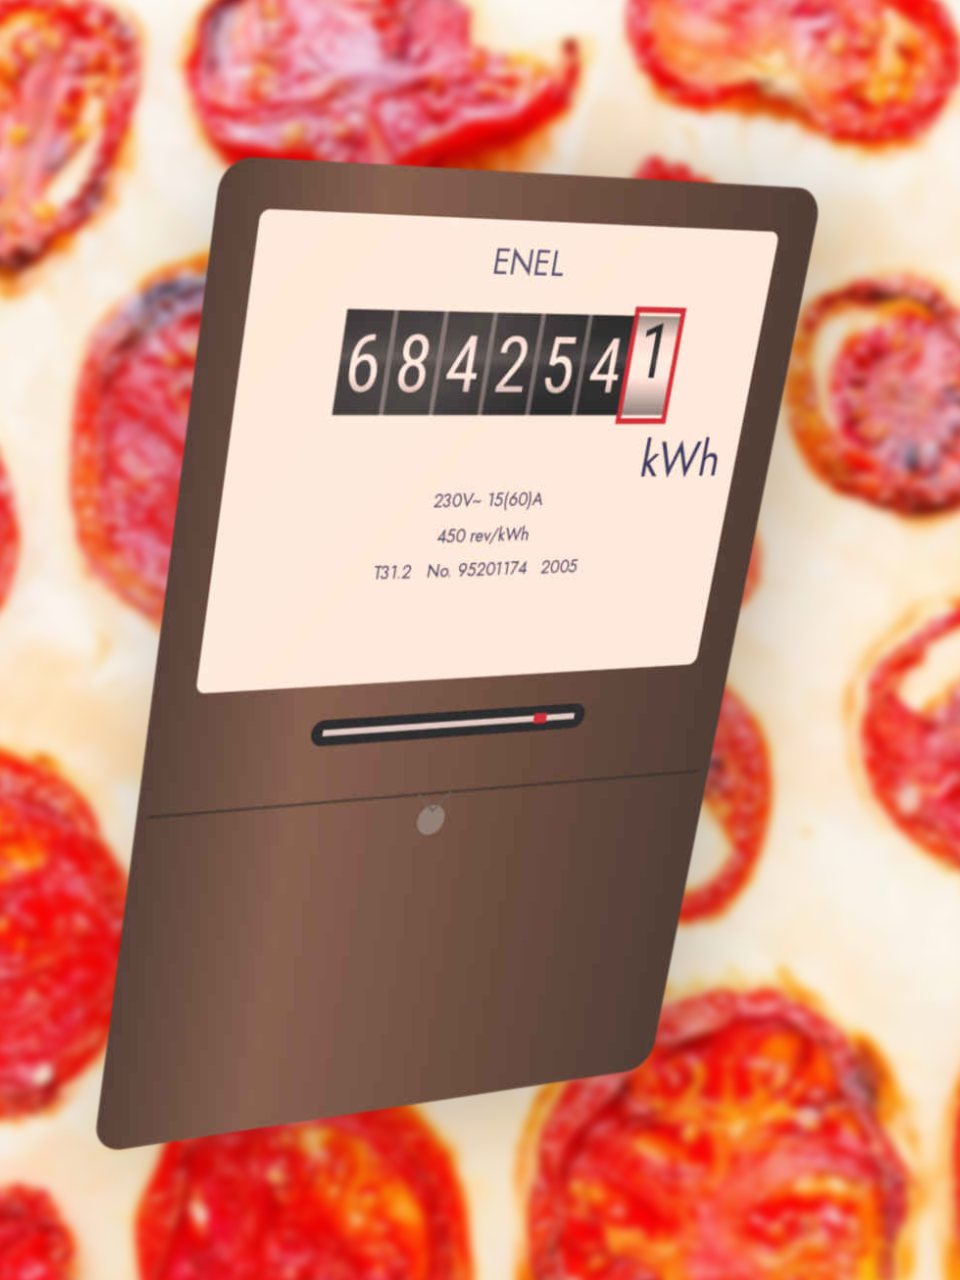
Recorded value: value=684254.1 unit=kWh
